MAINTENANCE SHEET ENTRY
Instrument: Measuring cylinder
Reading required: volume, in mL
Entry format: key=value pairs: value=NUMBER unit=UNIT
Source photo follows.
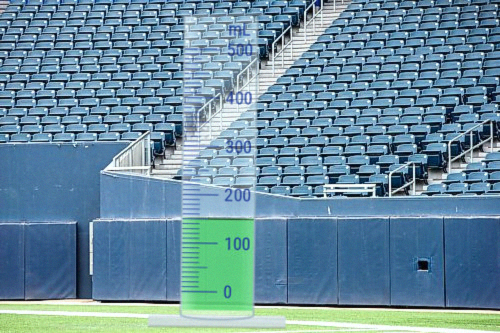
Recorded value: value=150 unit=mL
